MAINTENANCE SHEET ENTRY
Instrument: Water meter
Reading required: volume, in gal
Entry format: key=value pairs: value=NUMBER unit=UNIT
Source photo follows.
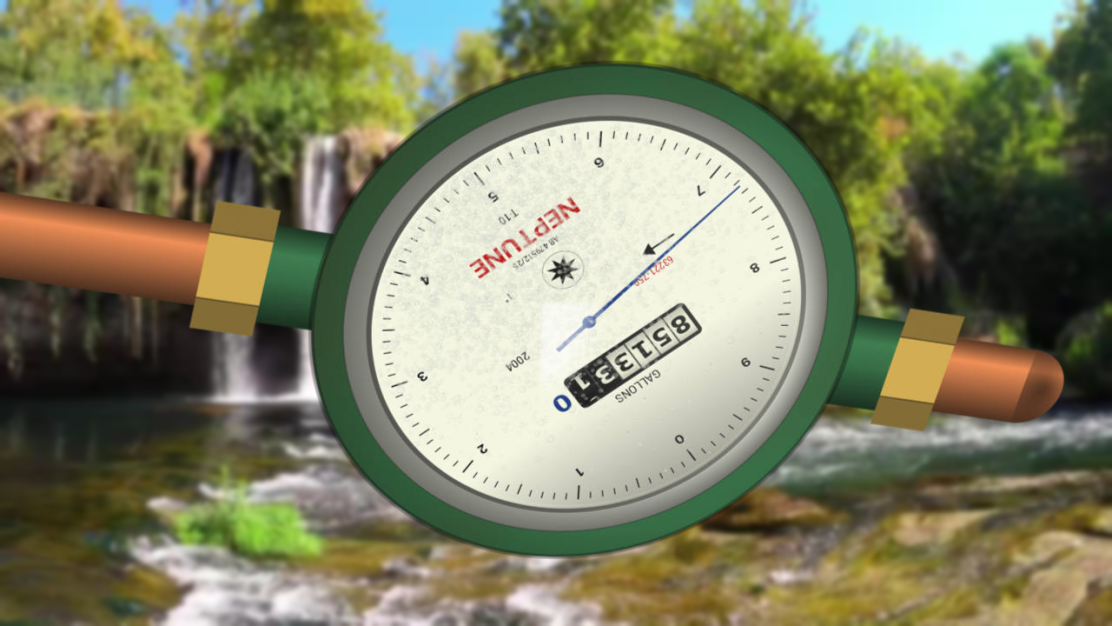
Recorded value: value=8513307.2 unit=gal
